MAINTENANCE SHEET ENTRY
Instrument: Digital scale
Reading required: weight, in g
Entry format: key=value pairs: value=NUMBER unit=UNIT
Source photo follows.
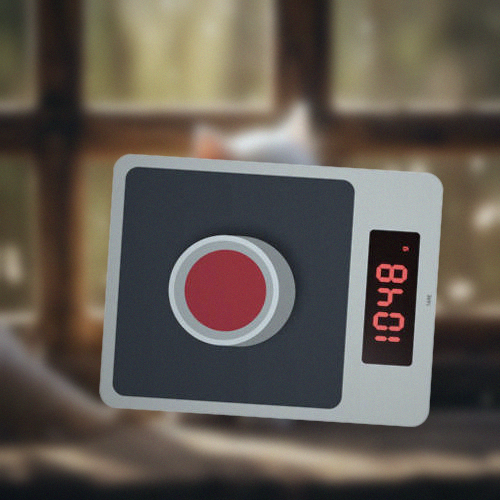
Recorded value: value=1048 unit=g
